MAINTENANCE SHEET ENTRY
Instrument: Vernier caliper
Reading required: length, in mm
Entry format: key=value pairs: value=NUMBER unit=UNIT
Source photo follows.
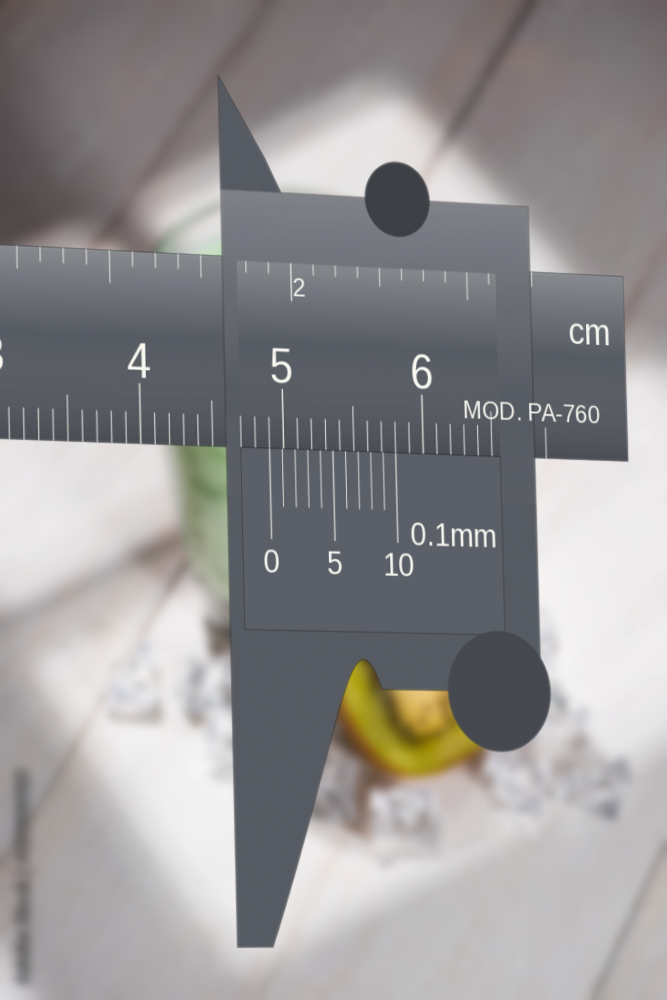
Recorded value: value=49.0 unit=mm
